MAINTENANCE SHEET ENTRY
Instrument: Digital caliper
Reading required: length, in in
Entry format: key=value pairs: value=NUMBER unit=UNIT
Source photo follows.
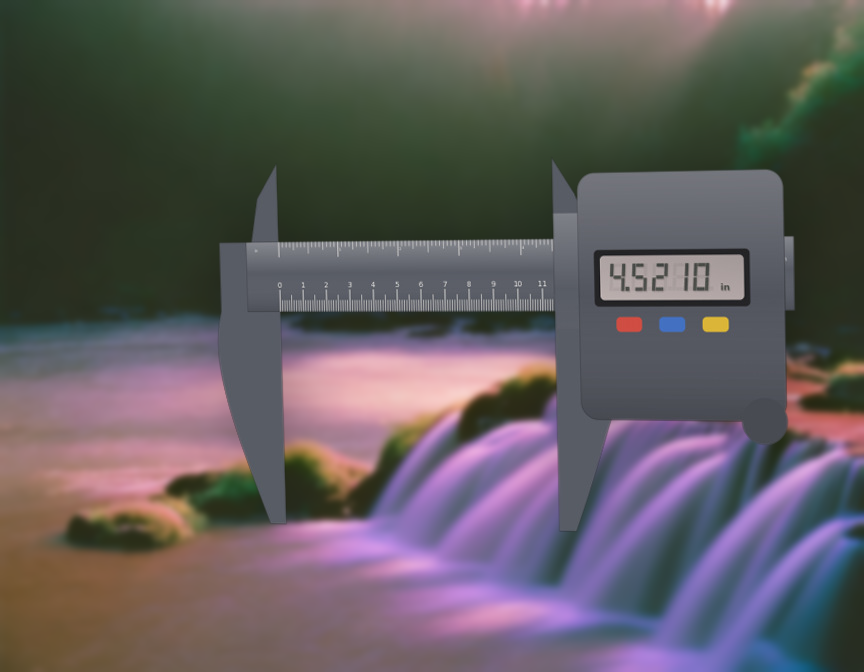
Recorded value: value=4.5210 unit=in
